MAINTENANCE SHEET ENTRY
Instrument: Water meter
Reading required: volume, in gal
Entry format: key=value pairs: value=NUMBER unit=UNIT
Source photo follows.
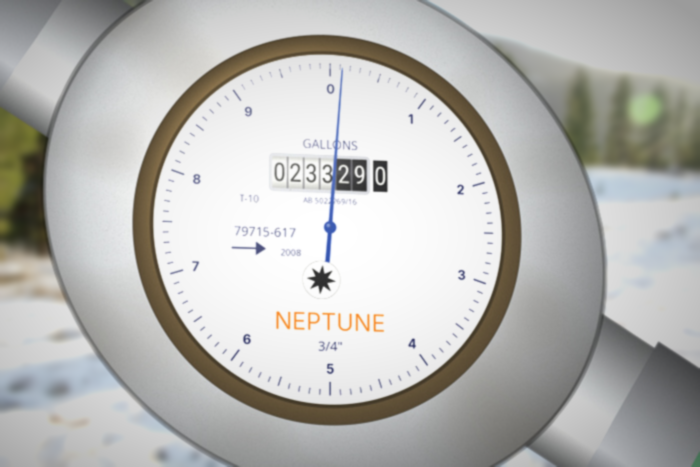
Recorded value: value=233290.1 unit=gal
